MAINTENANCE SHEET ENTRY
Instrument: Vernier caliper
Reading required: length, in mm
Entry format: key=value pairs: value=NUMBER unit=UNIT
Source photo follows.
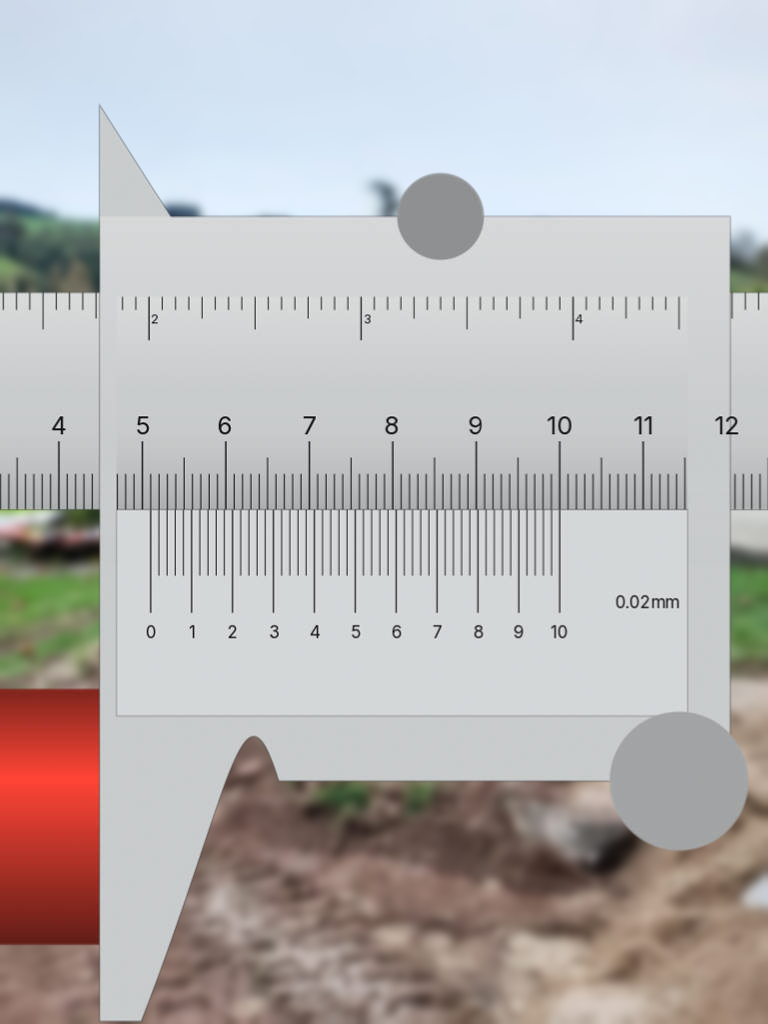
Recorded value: value=51.0 unit=mm
